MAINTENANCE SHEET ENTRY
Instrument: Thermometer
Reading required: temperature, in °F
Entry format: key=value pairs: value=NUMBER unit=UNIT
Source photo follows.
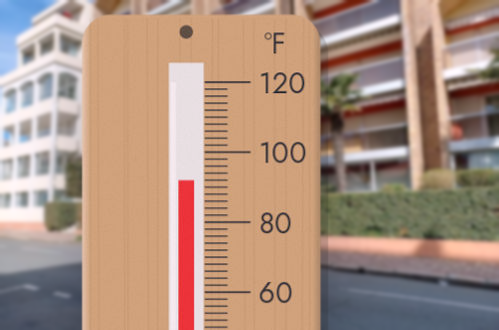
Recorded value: value=92 unit=°F
